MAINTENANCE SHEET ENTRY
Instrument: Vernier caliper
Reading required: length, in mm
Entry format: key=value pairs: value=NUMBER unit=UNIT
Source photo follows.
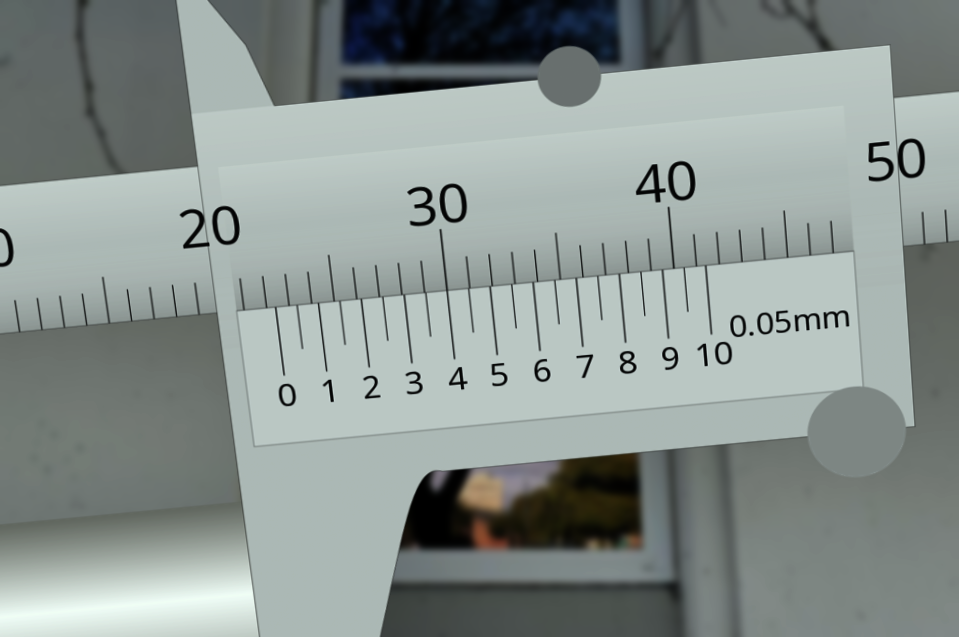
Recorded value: value=22.4 unit=mm
